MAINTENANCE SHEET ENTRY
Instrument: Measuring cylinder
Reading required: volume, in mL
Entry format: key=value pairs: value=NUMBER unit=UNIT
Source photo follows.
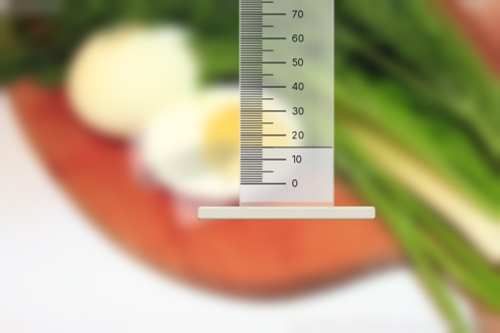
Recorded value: value=15 unit=mL
